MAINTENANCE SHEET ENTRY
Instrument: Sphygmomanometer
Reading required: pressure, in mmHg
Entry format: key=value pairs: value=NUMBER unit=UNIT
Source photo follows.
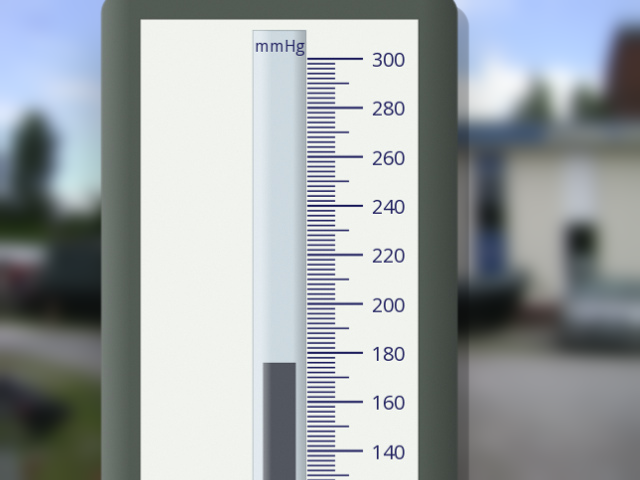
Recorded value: value=176 unit=mmHg
